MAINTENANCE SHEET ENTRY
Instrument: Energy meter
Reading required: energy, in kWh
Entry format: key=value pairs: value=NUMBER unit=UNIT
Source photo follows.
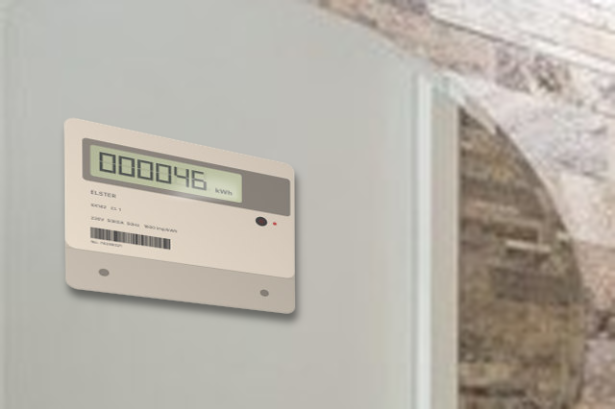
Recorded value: value=46 unit=kWh
